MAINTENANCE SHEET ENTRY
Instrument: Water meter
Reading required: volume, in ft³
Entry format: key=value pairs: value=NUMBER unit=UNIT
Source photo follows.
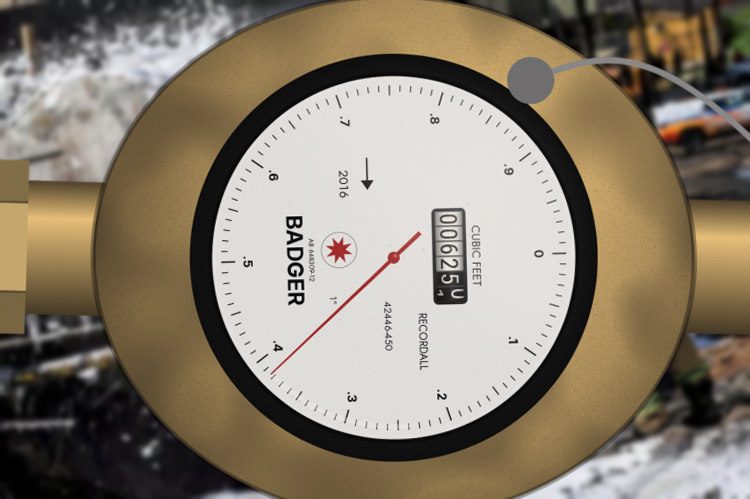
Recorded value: value=6250.38 unit=ft³
